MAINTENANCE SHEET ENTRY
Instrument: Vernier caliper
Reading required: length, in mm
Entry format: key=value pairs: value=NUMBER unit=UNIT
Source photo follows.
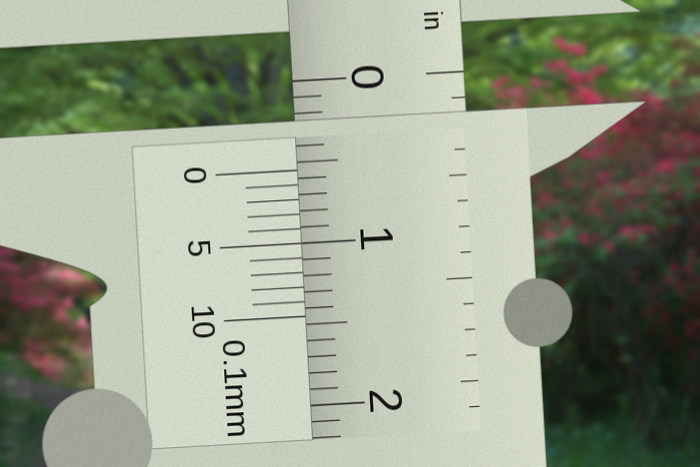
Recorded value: value=5.5 unit=mm
